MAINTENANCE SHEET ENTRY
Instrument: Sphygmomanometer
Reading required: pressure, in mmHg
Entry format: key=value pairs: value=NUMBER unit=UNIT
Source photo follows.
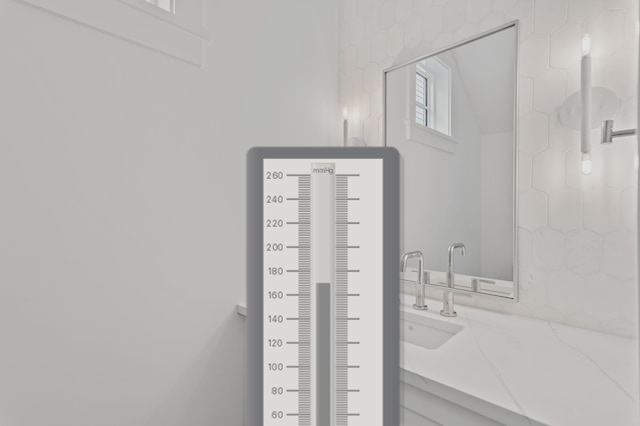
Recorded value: value=170 unit=mmHg
